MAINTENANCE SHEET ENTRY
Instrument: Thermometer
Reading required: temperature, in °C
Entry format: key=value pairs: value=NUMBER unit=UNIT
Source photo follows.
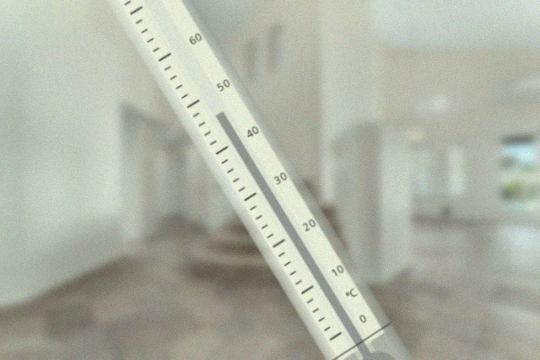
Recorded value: value=46 unit=°C
